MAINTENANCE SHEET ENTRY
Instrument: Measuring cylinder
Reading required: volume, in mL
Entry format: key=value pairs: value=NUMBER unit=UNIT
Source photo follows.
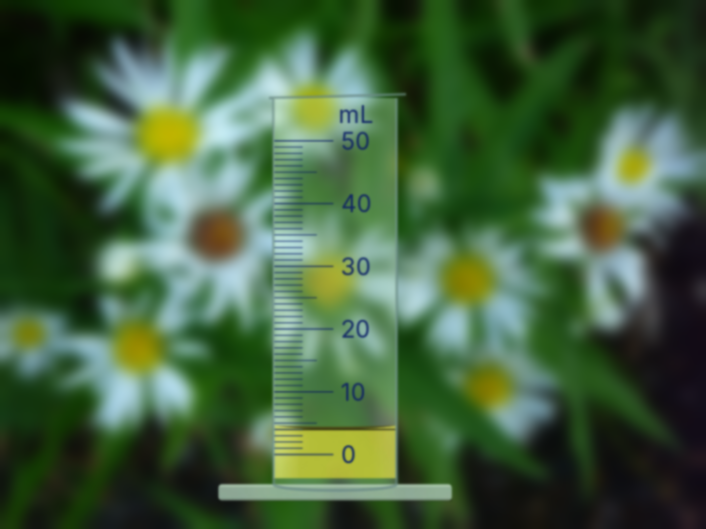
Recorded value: value=4 unit=mL
